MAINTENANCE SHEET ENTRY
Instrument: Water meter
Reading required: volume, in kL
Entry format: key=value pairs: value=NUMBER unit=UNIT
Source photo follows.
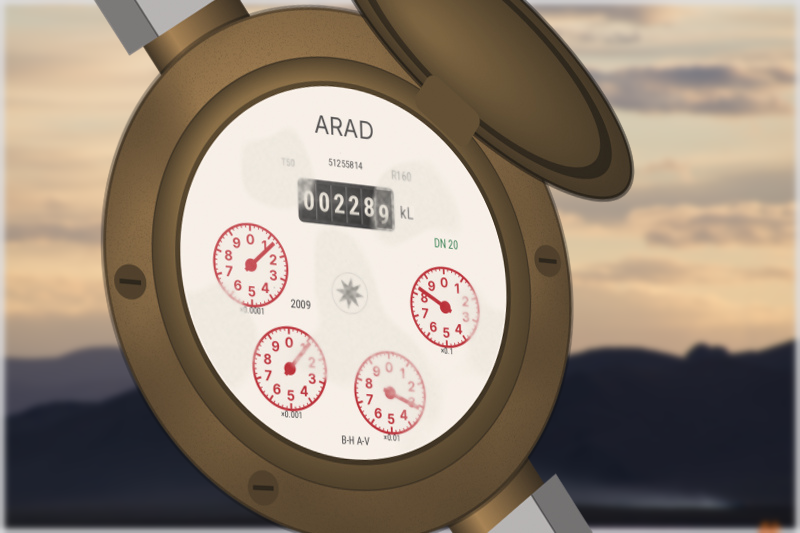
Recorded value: value=2288.8311 unit=kL
